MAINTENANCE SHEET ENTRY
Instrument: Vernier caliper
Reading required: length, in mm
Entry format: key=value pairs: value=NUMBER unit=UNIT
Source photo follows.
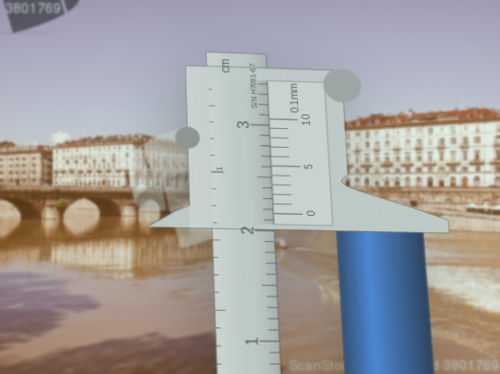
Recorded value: value=21.6 unit=mm
